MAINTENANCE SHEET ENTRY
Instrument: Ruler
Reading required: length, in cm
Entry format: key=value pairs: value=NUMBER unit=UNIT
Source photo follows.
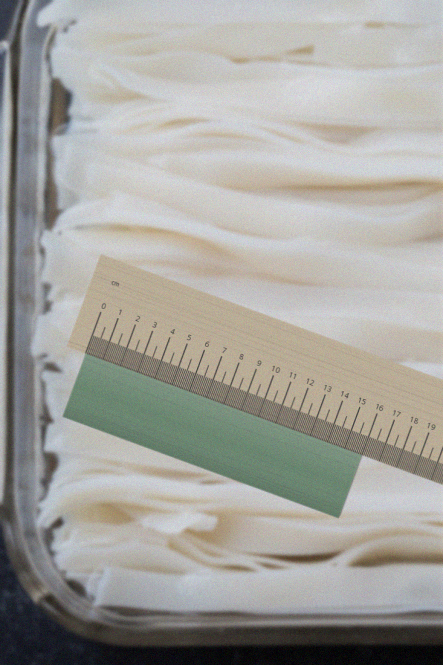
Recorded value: value=16 unit=cm
